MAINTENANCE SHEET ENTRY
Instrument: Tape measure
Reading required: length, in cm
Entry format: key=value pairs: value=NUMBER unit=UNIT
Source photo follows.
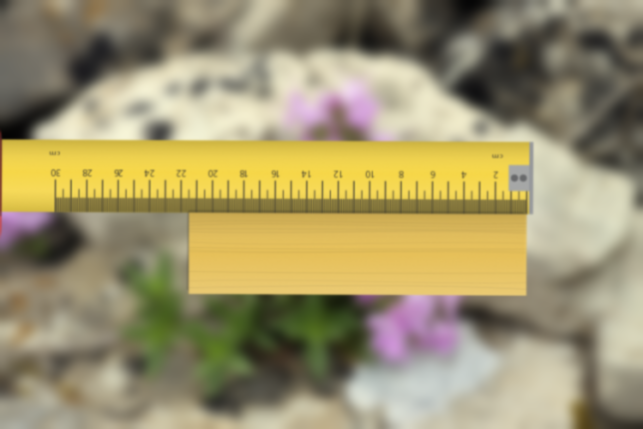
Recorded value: value=21.5 unit=cm
